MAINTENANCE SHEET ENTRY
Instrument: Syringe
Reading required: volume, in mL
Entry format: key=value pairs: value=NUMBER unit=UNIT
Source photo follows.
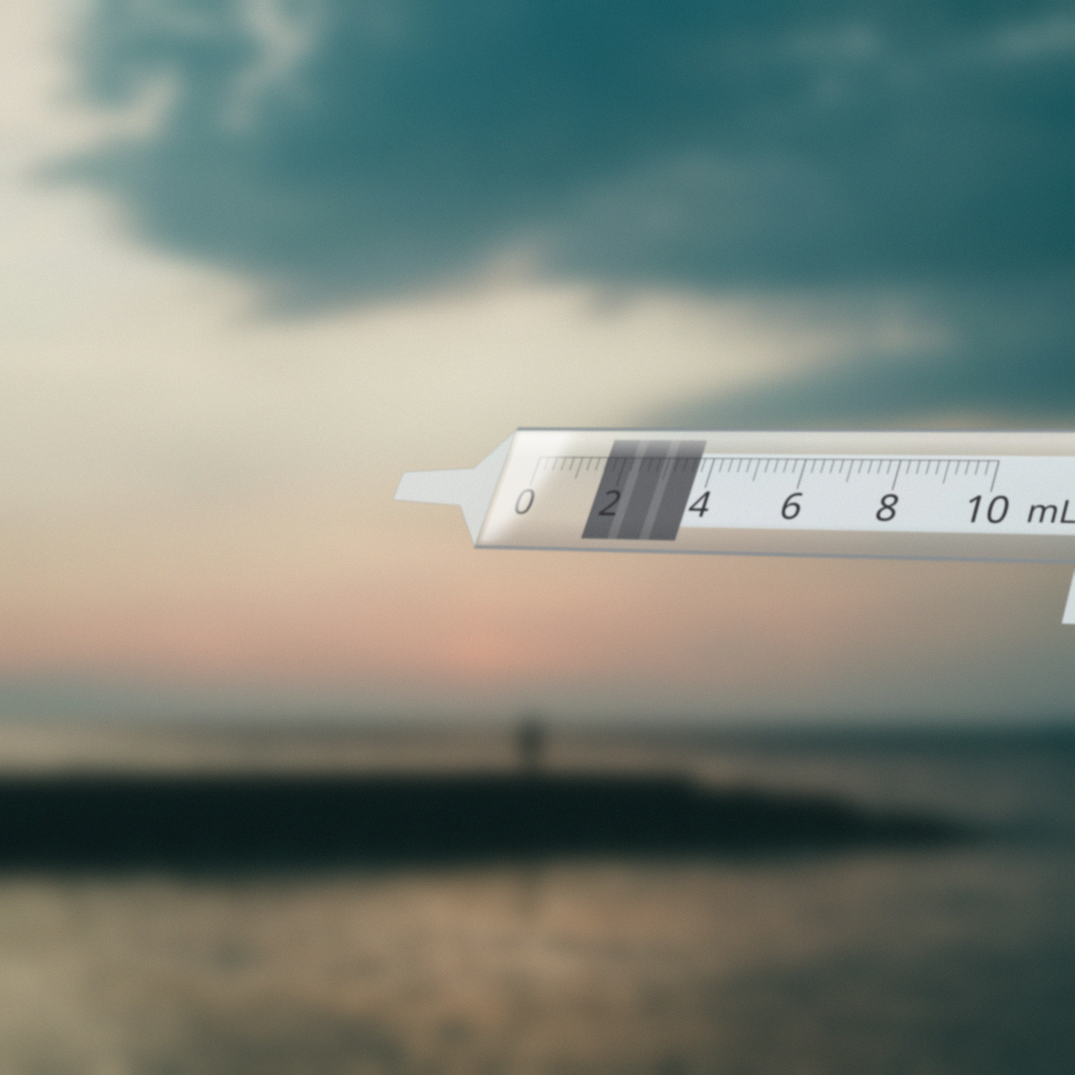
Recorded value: value=1.6 unit=mL
